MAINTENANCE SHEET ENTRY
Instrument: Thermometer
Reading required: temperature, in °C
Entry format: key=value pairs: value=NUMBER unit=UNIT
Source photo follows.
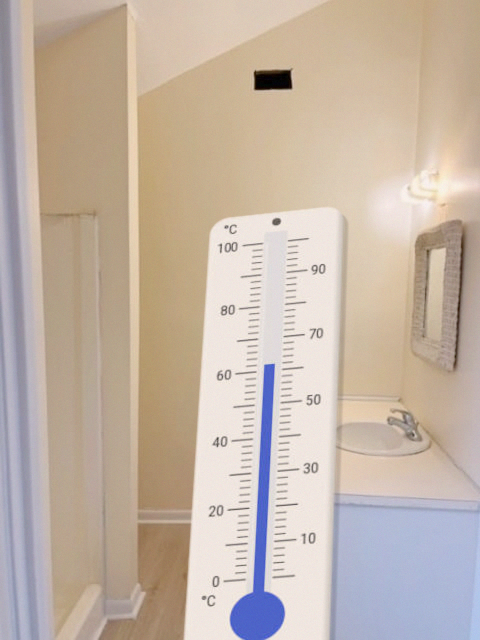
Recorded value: value=62 unit=°C
